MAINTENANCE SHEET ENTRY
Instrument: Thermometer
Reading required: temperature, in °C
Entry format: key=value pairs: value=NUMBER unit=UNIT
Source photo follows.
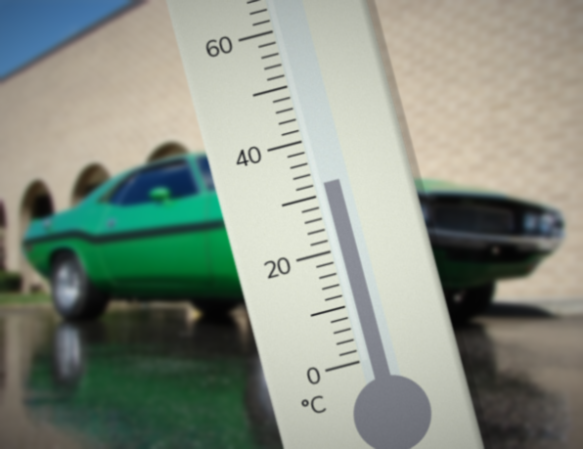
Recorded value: value=32 unit=°C
